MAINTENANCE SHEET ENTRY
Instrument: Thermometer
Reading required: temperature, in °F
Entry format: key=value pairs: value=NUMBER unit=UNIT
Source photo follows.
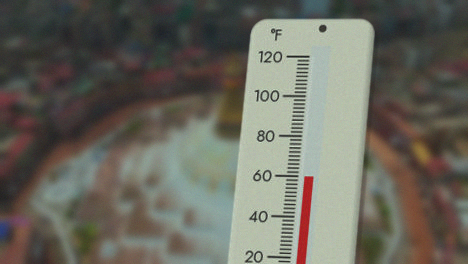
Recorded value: value=60 unit=°F
